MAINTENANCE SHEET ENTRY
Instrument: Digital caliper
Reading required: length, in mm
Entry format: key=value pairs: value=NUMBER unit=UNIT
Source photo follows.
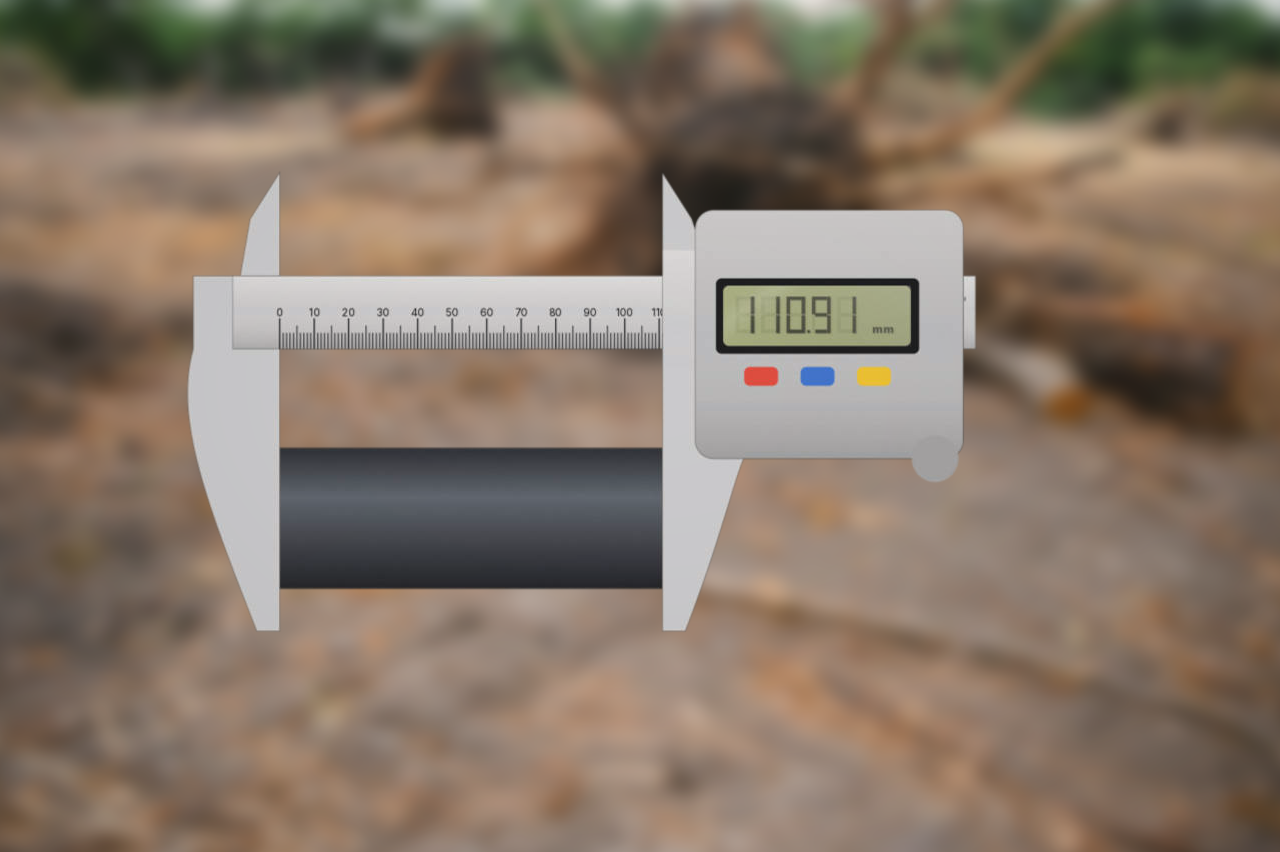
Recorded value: value=110.91 unit=mm
